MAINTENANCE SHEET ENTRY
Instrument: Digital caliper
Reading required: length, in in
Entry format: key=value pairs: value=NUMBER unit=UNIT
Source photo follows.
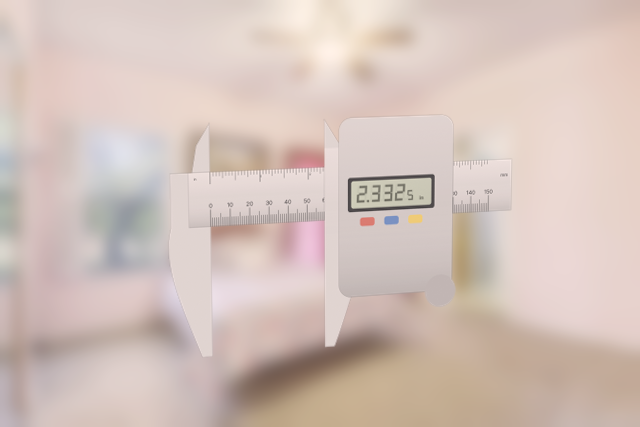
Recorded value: value=2.3325 unit=in
